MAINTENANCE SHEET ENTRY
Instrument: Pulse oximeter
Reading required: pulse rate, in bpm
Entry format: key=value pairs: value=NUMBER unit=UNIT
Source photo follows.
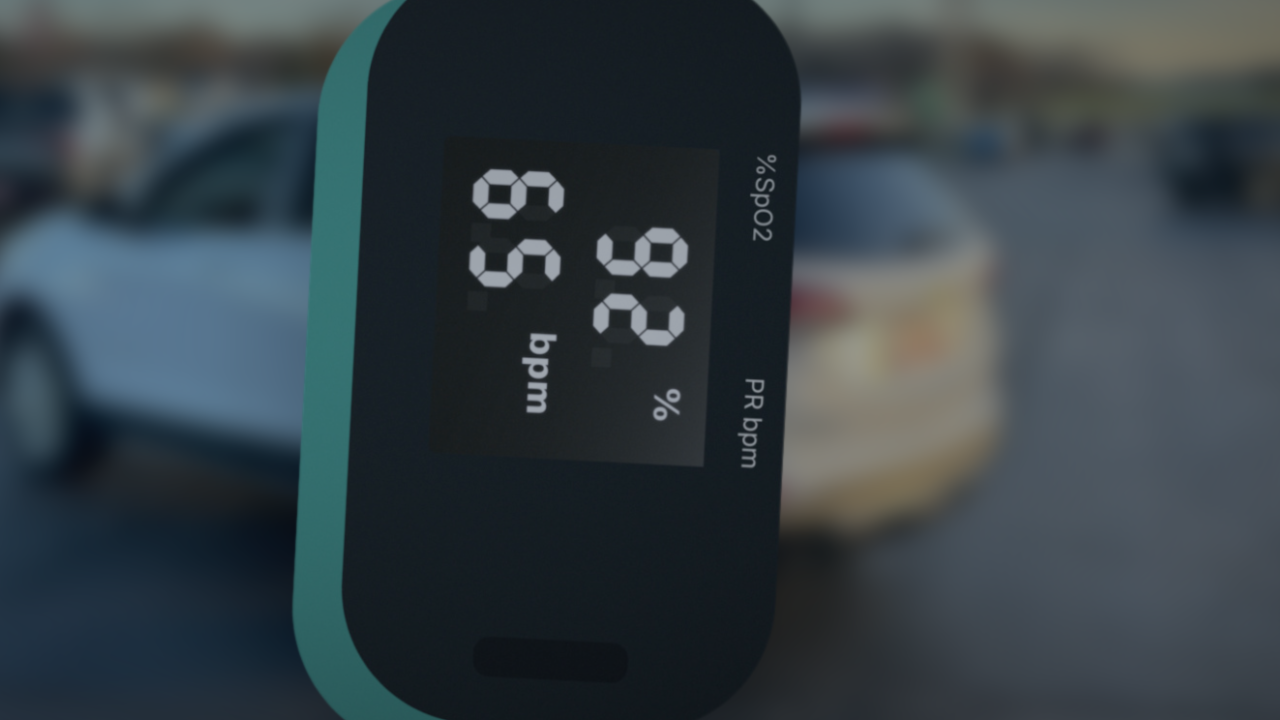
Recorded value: value=65 unit=bpm
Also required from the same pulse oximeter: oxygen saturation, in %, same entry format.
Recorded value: value=92 unit=%
